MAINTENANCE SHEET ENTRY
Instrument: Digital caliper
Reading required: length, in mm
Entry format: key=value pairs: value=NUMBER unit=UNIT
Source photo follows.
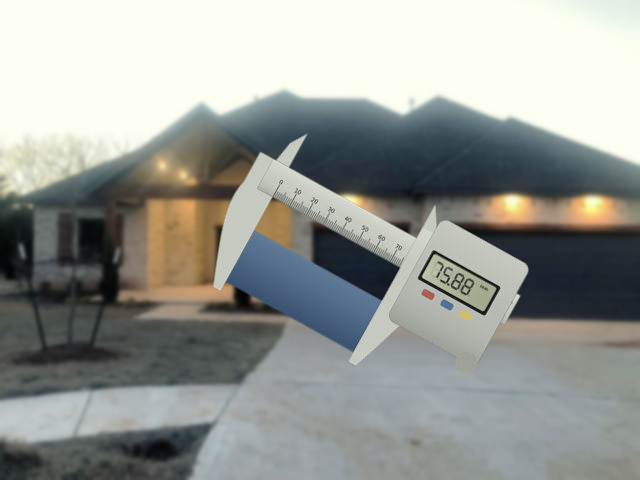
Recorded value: value=75.88 unit=mm
